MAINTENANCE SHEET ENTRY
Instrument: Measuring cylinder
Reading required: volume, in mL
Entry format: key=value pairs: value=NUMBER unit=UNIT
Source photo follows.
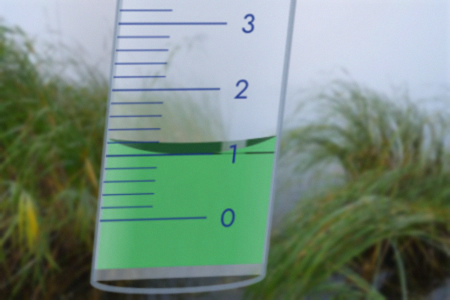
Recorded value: value=1 unit=mL
